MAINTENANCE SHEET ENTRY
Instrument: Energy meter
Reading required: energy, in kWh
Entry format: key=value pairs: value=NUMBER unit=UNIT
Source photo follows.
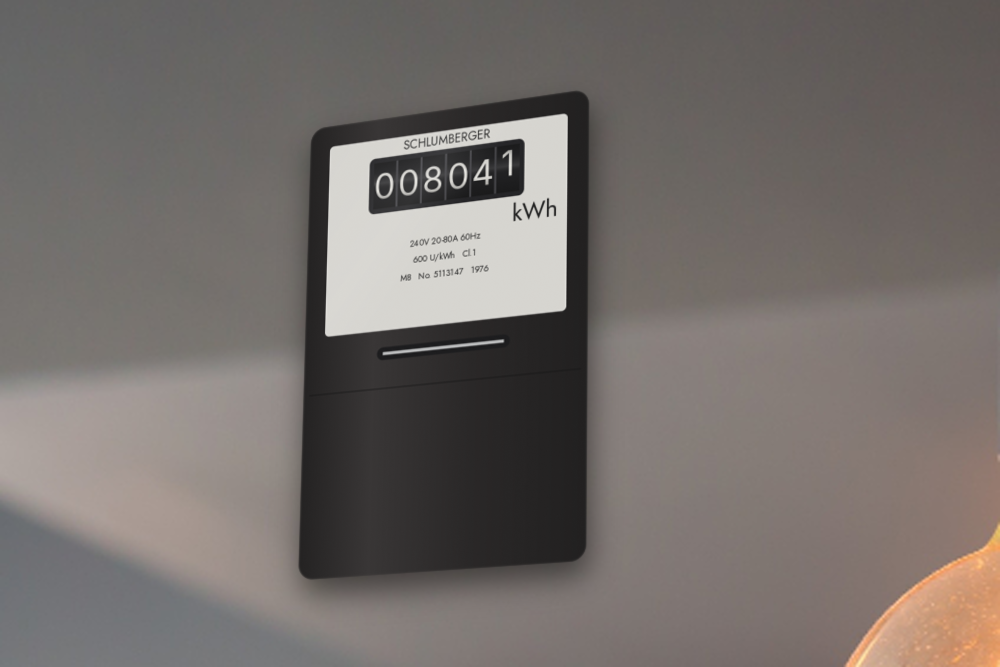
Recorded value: value=8041 unit=kWh
